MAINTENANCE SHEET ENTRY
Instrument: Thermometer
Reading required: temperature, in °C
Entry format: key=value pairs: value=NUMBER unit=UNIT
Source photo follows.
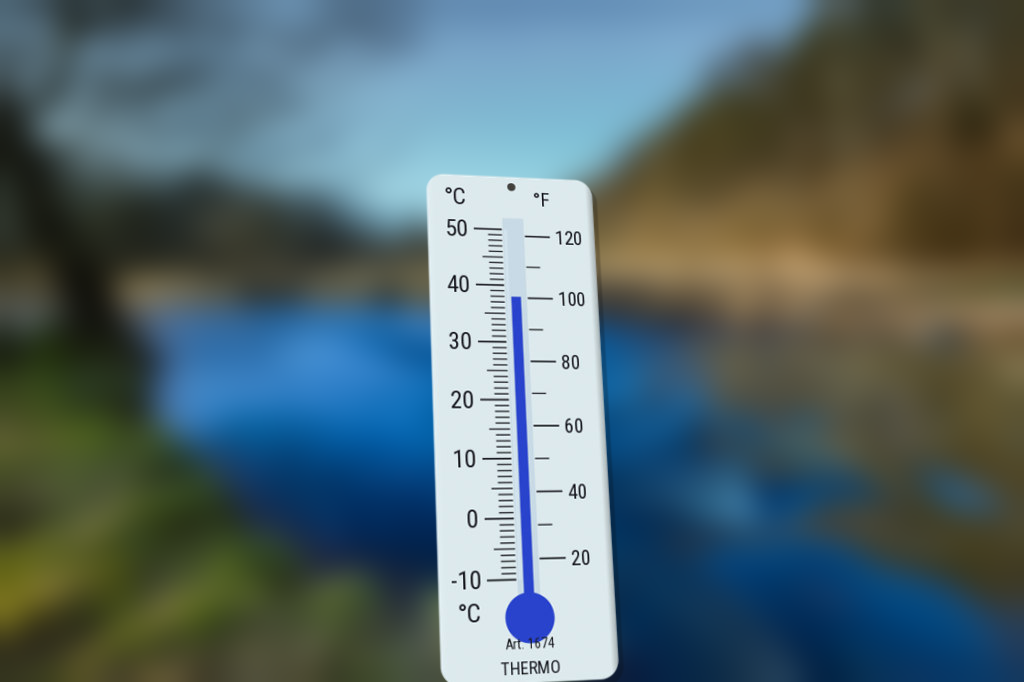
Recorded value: value=38 unit=°C
